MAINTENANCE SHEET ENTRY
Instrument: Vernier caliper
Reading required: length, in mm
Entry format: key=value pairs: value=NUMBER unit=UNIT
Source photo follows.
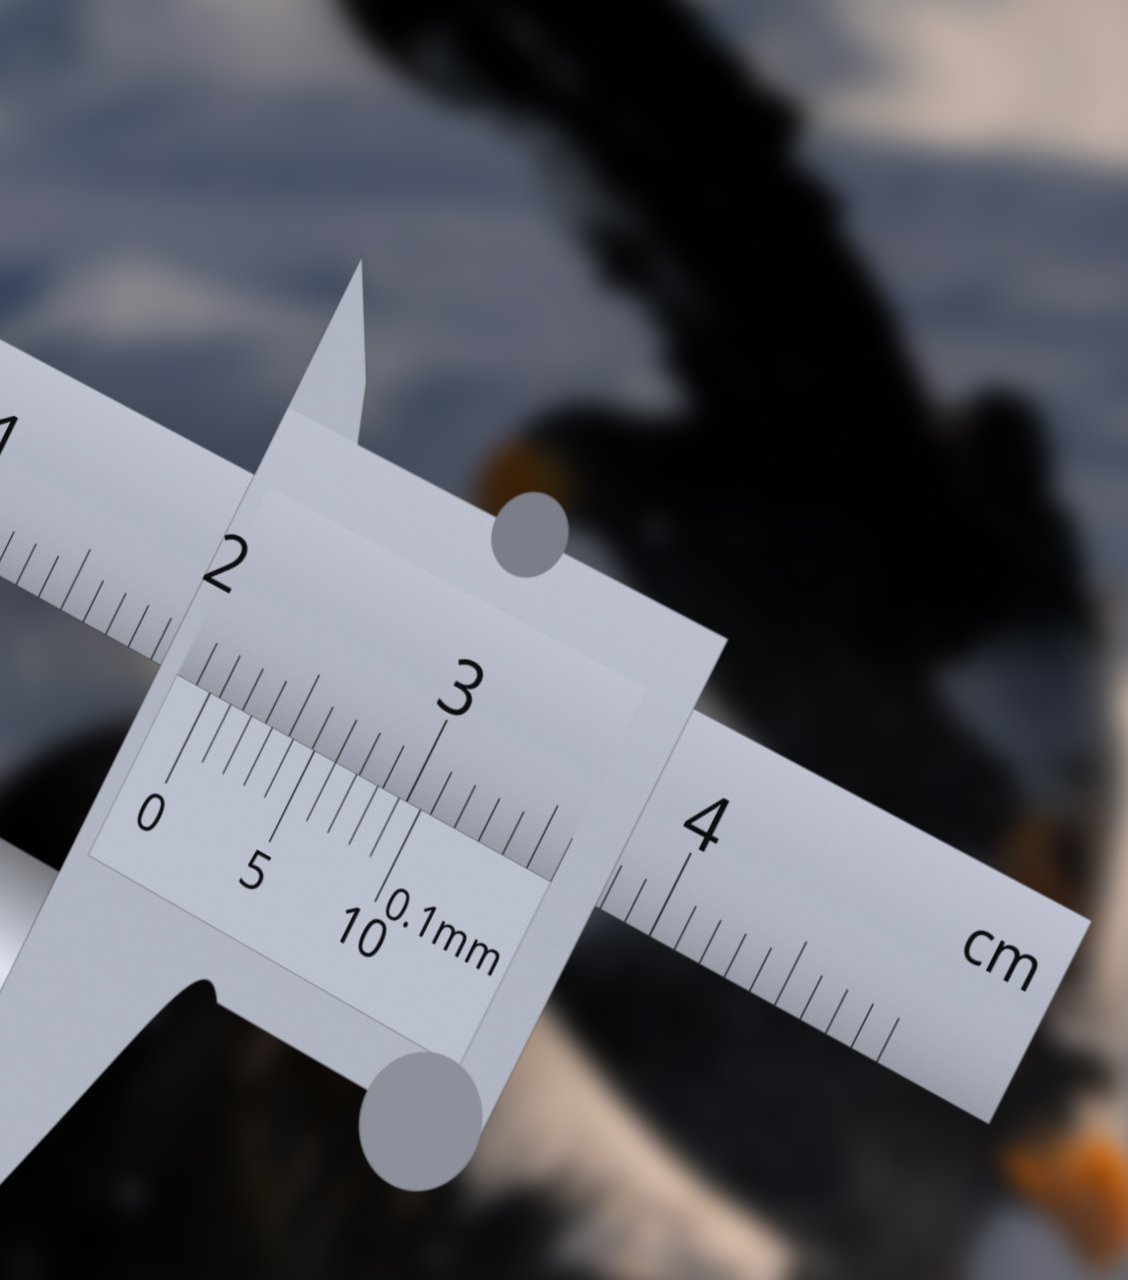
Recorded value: value=21.6 unit=mm
